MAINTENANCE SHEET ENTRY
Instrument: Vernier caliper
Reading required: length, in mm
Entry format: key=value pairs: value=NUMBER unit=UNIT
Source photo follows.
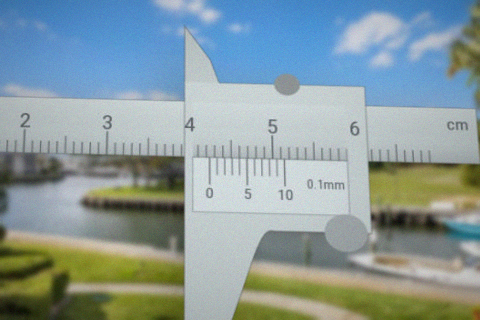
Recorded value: value=42.4 unit=mm
